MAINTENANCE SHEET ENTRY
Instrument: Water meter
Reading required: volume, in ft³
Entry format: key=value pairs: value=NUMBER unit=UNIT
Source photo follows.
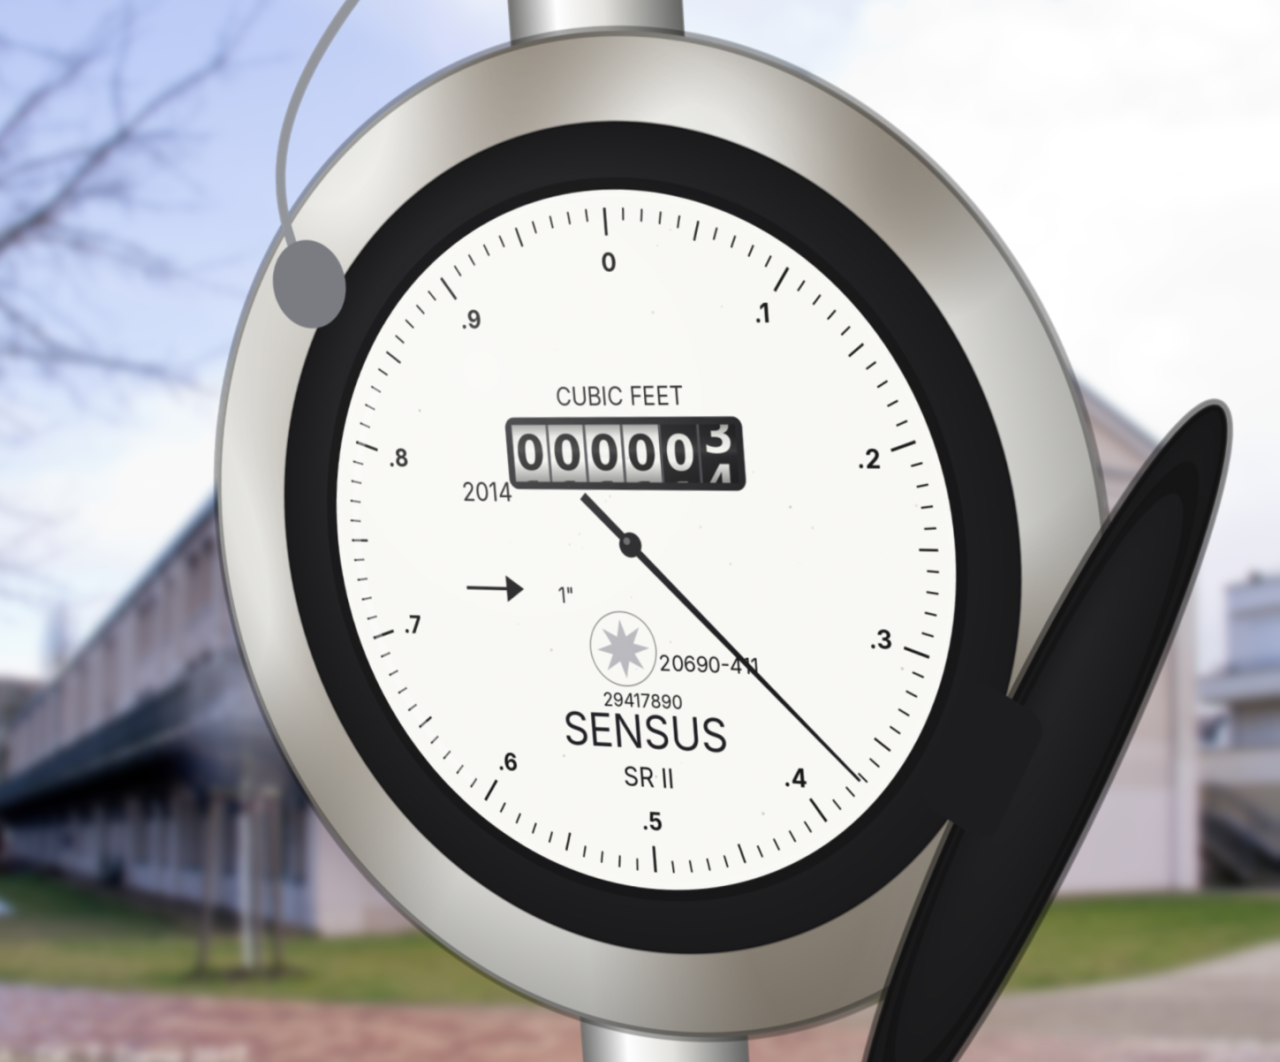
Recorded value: value=3.37 unit=ft³
